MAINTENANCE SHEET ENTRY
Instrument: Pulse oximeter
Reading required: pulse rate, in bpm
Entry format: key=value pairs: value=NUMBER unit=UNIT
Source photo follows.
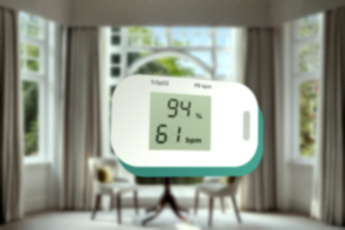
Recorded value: value=61 unit=bpm
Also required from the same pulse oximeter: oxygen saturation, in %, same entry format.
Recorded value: value=94 unit=%
